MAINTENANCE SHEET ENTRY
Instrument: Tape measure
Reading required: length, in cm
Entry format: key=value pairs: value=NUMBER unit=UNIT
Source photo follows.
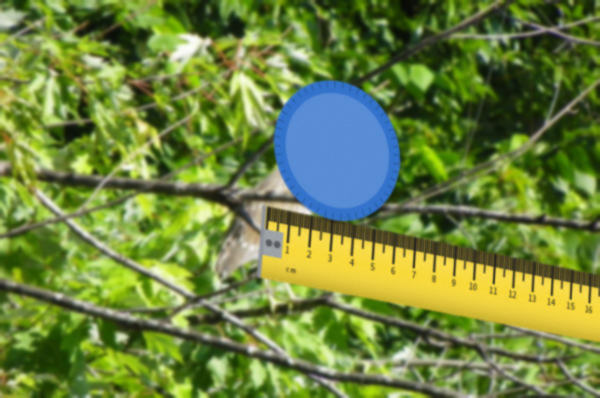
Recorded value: value=6 unit=cm
